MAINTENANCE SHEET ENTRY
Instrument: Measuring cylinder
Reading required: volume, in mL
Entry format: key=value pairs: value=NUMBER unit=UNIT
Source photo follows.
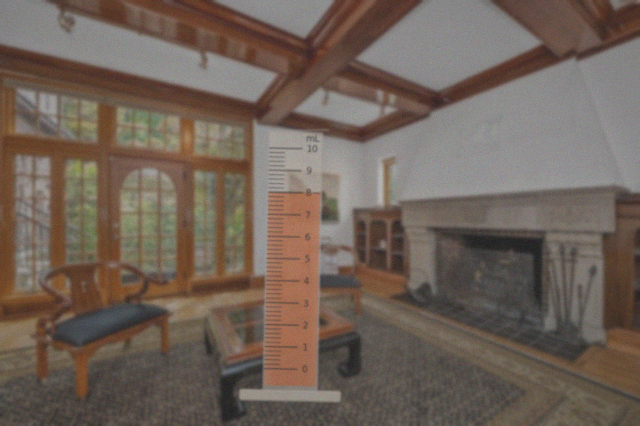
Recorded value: value=8 unit=mL
